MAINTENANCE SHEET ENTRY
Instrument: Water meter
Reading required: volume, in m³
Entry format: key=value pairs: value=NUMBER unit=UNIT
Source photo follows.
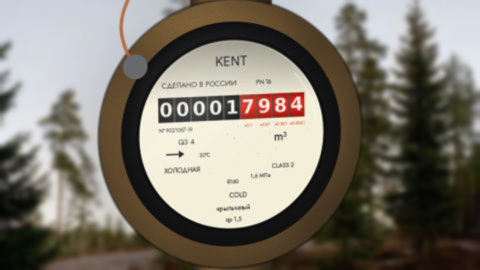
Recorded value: value=1.7984 unit=m³
